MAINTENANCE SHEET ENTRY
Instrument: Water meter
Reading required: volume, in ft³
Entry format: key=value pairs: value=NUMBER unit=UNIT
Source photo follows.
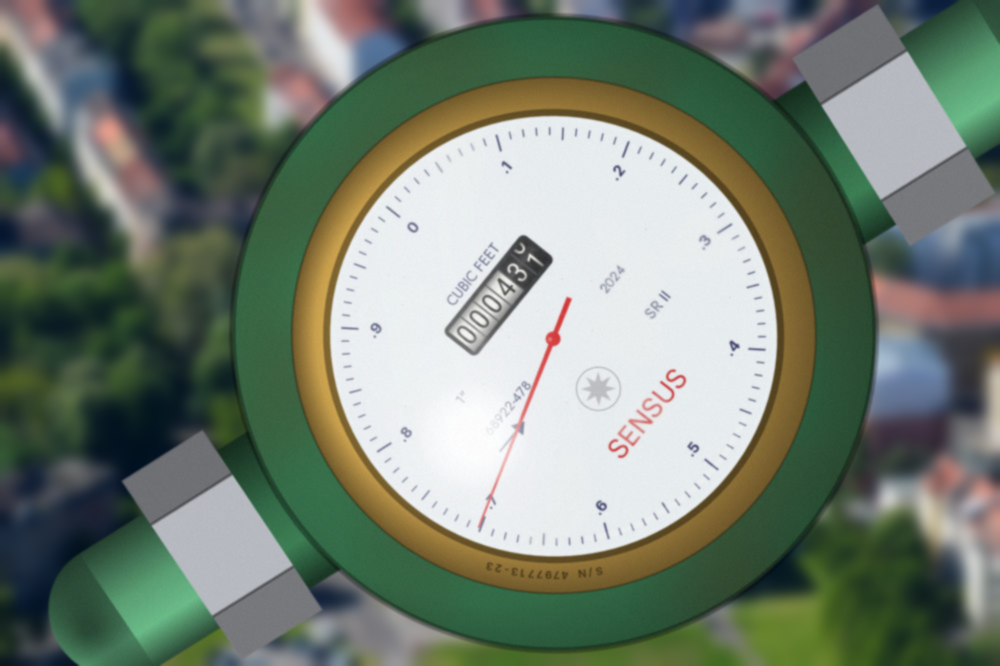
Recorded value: value=430.70 unit=ft³
